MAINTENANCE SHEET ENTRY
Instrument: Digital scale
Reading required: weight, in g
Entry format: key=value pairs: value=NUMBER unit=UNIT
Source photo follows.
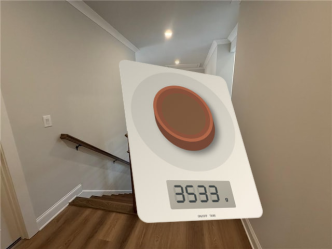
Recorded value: value=3533 unit=g
